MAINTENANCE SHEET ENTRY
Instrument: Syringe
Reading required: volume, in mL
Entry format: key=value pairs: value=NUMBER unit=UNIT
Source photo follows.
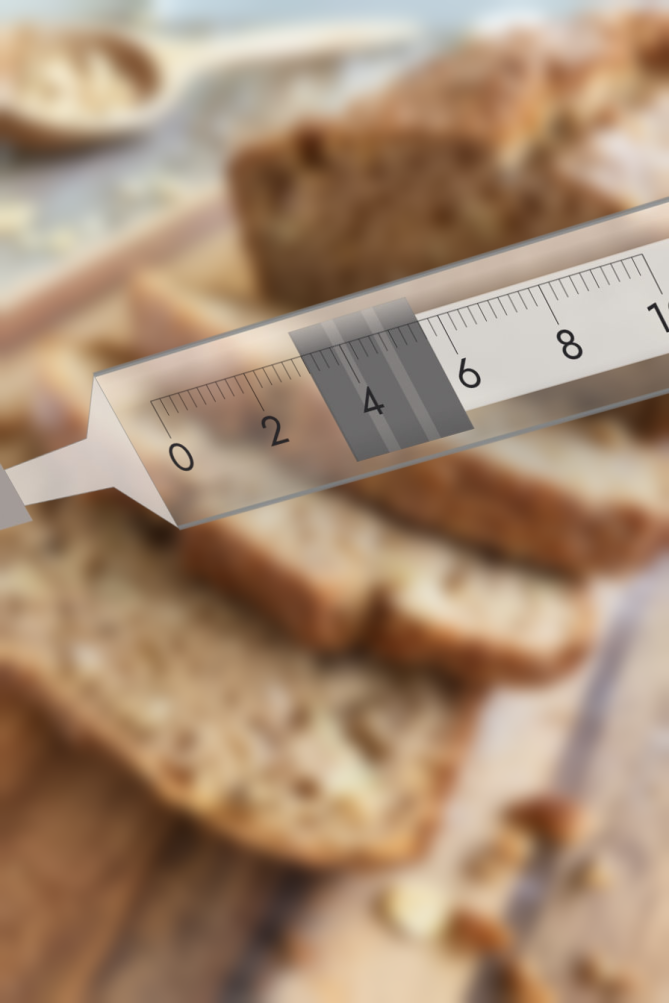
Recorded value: value=3.2 unit=mL
